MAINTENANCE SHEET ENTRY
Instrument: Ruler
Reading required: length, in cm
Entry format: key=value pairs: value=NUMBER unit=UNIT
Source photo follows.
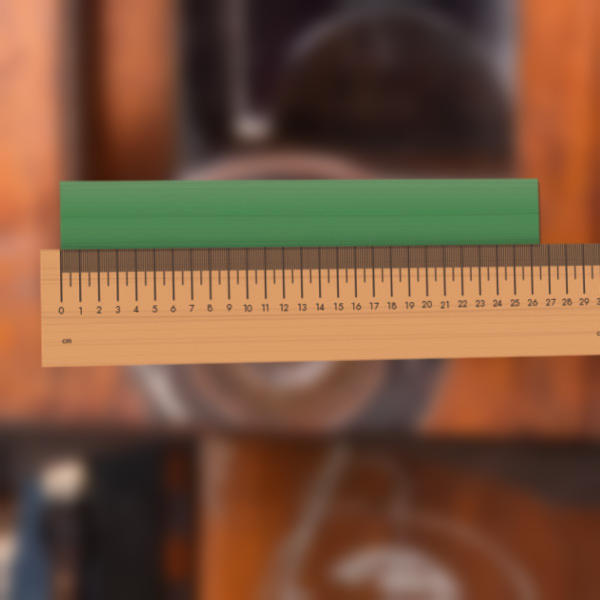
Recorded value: value=26.5 unit=cm
